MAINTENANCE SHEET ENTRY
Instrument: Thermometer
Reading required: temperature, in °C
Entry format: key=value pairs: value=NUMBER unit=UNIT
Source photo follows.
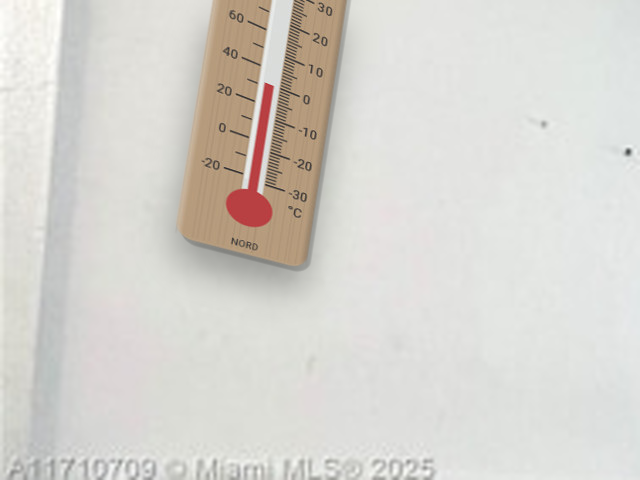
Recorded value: value=0 unit=°C
